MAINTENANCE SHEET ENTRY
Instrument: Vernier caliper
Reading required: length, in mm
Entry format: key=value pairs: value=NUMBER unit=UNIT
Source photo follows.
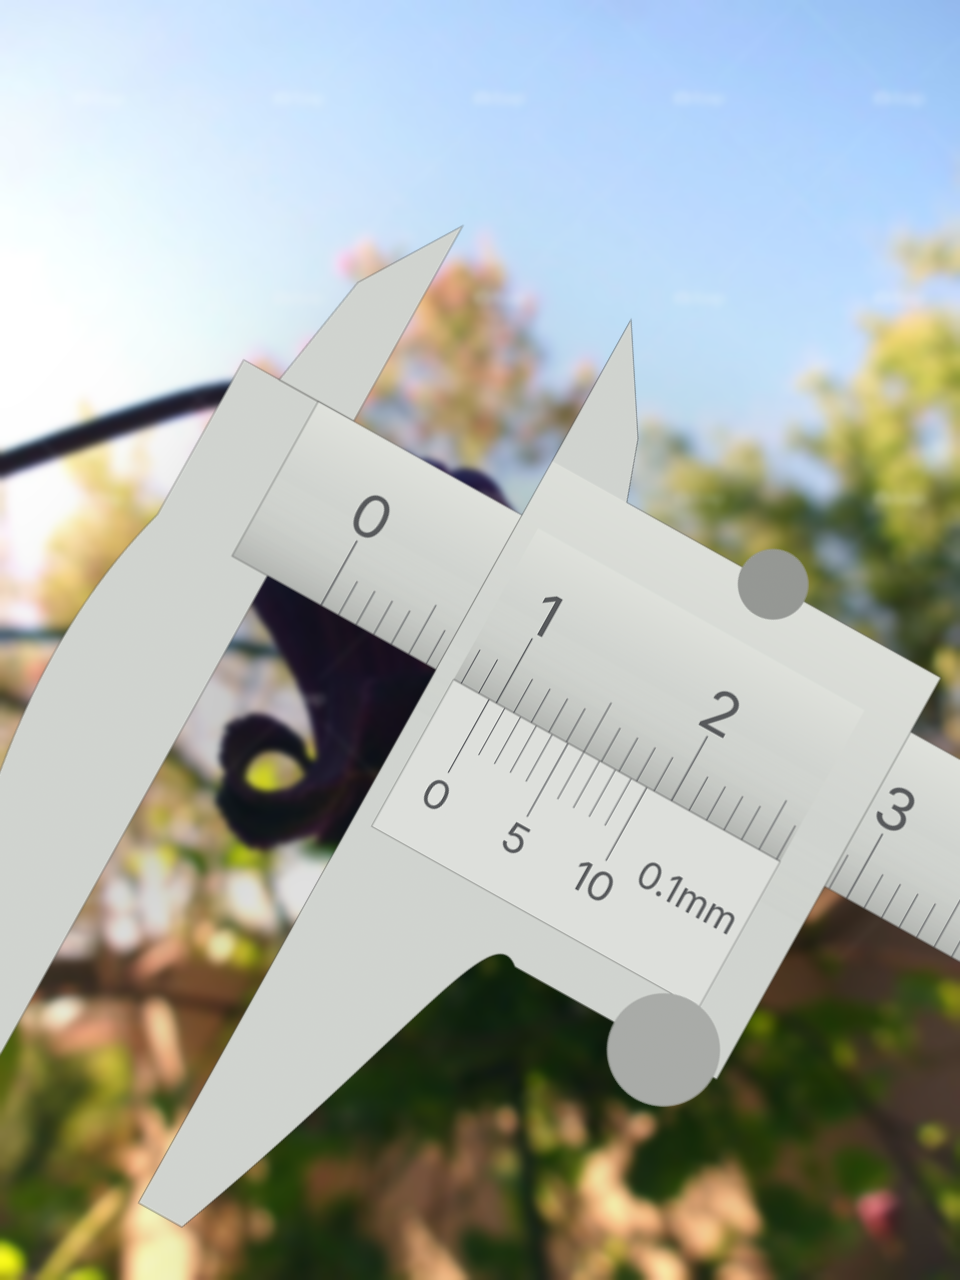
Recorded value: value=9.6 unit=mm
